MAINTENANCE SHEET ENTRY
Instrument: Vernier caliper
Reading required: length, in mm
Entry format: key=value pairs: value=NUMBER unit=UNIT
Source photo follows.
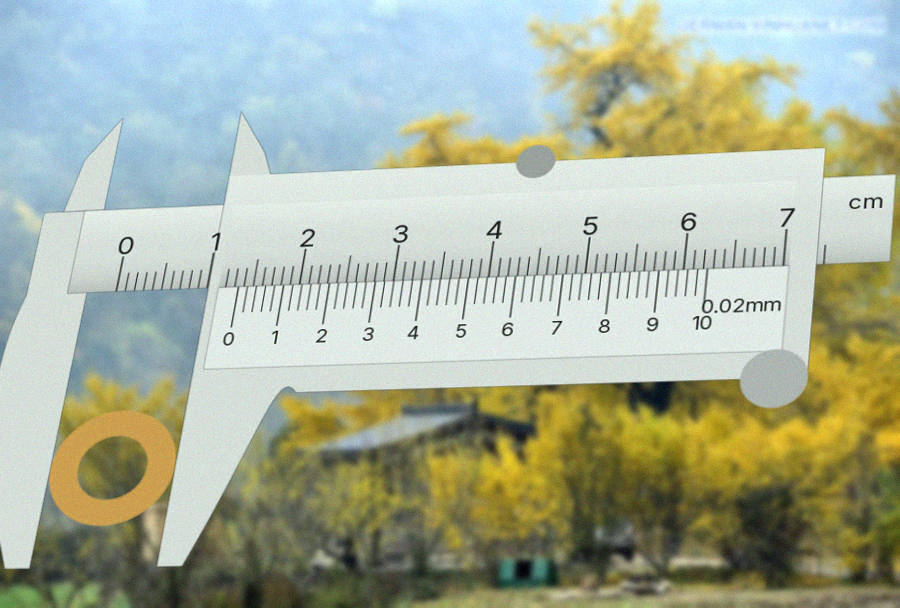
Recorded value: value=13.4 unit=mm
